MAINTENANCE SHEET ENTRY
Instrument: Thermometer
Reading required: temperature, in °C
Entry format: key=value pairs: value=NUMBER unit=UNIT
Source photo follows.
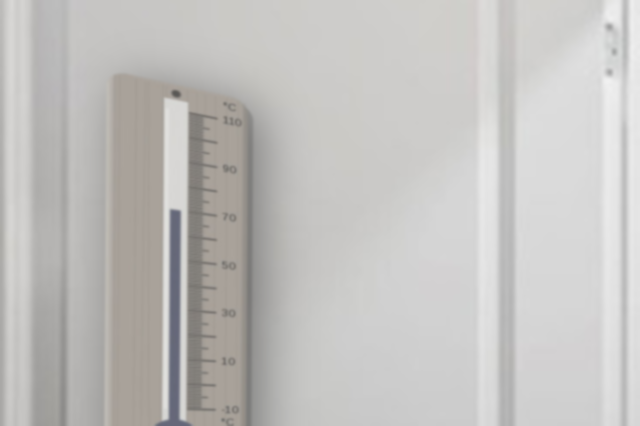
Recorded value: value=70 unit=°C
